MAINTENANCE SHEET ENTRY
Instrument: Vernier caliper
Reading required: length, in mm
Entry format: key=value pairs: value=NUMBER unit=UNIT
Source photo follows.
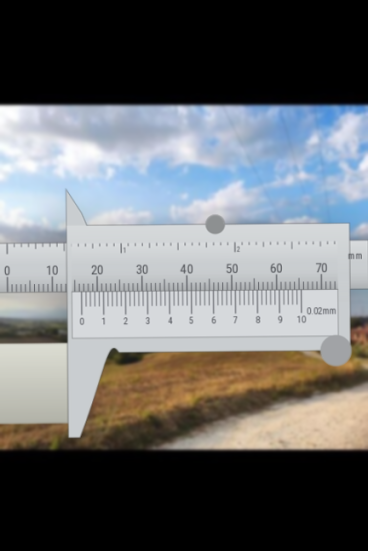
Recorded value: value=16.5 unit=mm
